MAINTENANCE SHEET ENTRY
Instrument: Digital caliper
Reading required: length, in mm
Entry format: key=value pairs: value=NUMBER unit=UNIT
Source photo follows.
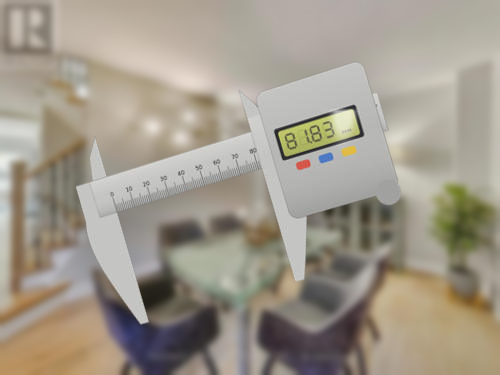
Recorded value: value=81.83 unit=mm
